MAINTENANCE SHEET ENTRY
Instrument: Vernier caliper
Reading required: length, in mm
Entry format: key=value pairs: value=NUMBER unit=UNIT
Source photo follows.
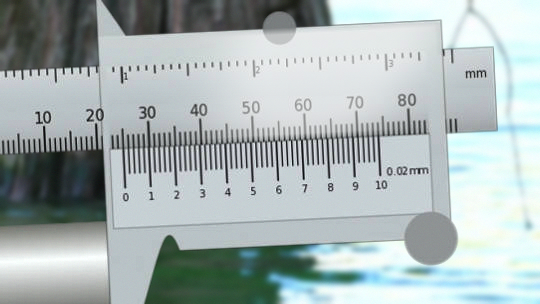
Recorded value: value=25.0 unit=mm
